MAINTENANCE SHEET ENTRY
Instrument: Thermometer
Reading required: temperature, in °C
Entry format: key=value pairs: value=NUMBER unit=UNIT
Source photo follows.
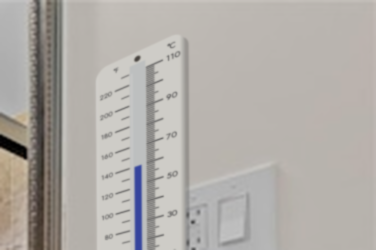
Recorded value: value=60 unit=°C
